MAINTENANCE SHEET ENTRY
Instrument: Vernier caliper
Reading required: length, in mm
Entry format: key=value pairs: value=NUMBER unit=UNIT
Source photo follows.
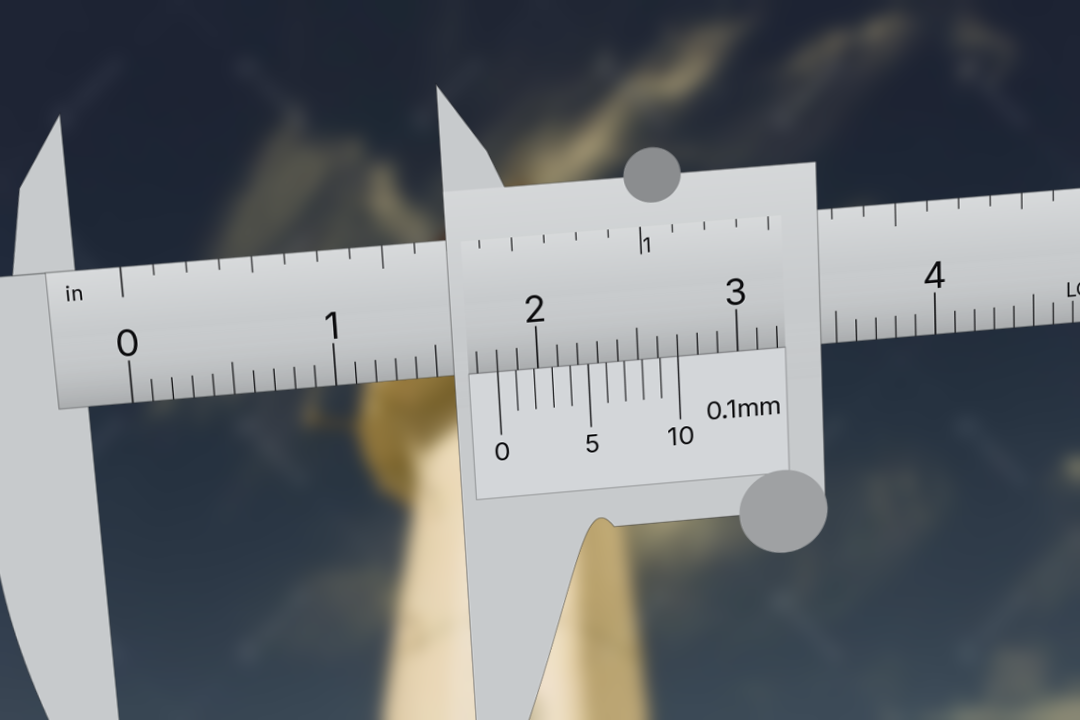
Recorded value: value=18.0 unit=mm
